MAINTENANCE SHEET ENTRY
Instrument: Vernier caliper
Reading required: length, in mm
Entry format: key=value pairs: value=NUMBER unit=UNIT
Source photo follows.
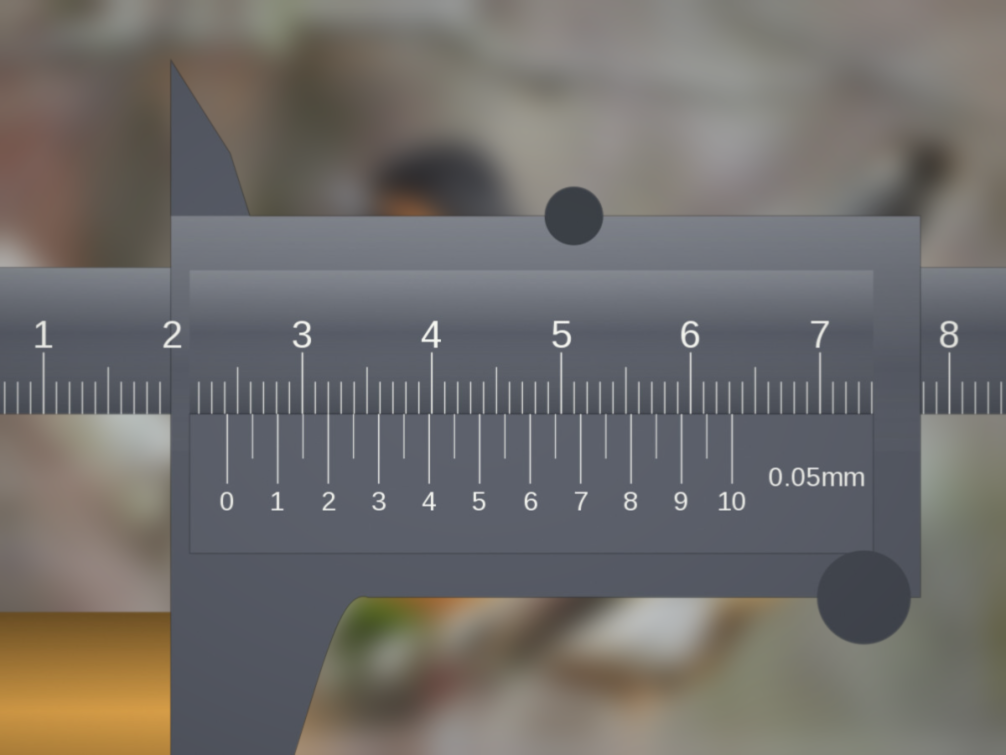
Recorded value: value=24.2 unit=mm
